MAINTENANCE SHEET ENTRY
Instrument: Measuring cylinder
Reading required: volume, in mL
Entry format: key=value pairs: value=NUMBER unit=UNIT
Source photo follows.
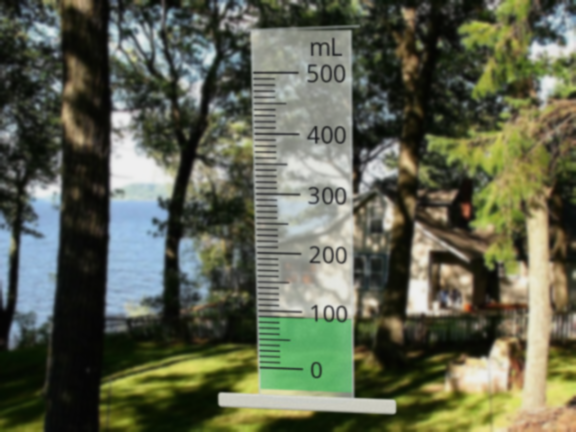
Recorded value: value=90 unit=mL
